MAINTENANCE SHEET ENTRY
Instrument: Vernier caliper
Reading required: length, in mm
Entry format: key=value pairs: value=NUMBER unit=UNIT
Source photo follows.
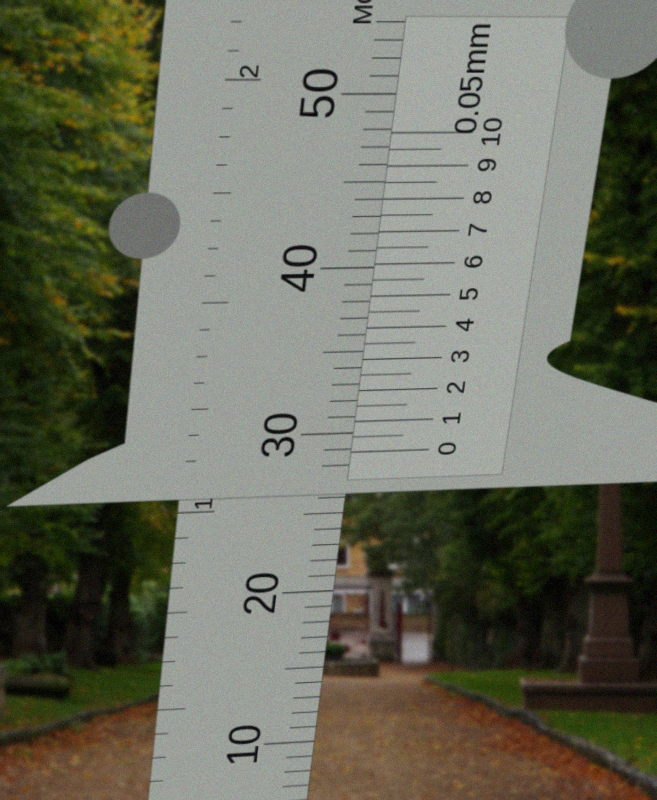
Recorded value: value=28.8 unit=mm
